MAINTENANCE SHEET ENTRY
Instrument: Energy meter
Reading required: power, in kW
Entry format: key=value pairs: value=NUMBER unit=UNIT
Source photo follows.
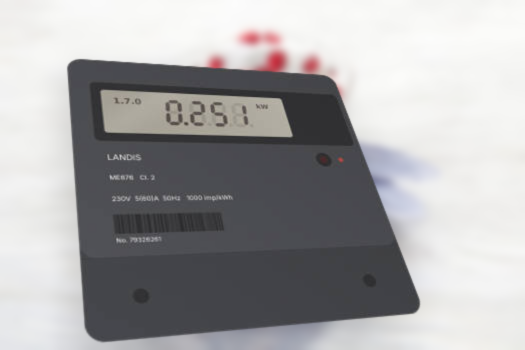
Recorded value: value=0.251 unit=kW
